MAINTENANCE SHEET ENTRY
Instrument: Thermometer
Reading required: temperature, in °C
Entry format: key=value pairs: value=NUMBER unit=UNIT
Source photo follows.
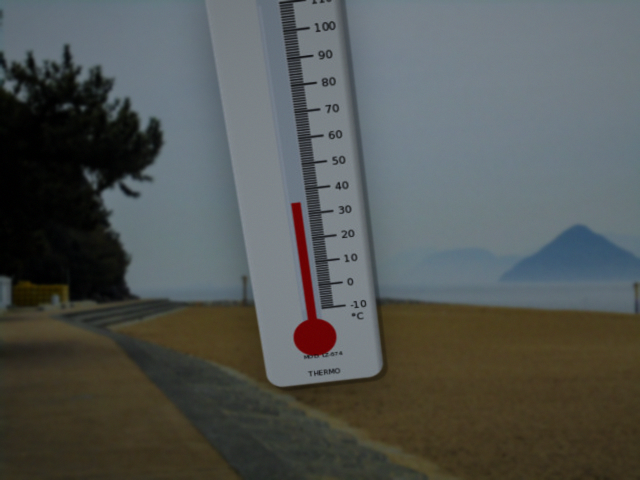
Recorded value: value=35 unit=°C
